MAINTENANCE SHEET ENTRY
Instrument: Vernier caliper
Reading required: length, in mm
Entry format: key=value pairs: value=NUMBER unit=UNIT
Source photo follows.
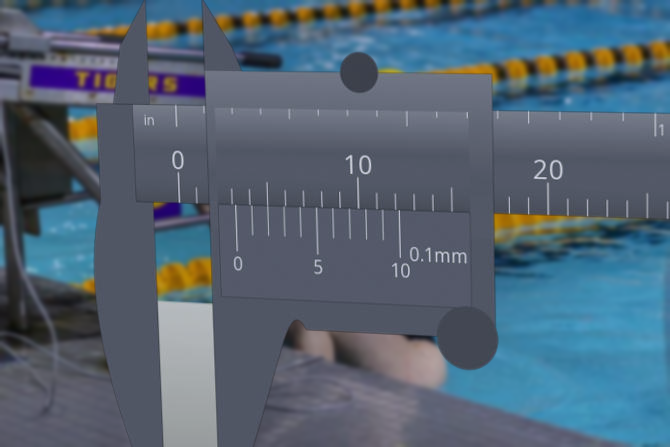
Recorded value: value=3.2 unit=mm
